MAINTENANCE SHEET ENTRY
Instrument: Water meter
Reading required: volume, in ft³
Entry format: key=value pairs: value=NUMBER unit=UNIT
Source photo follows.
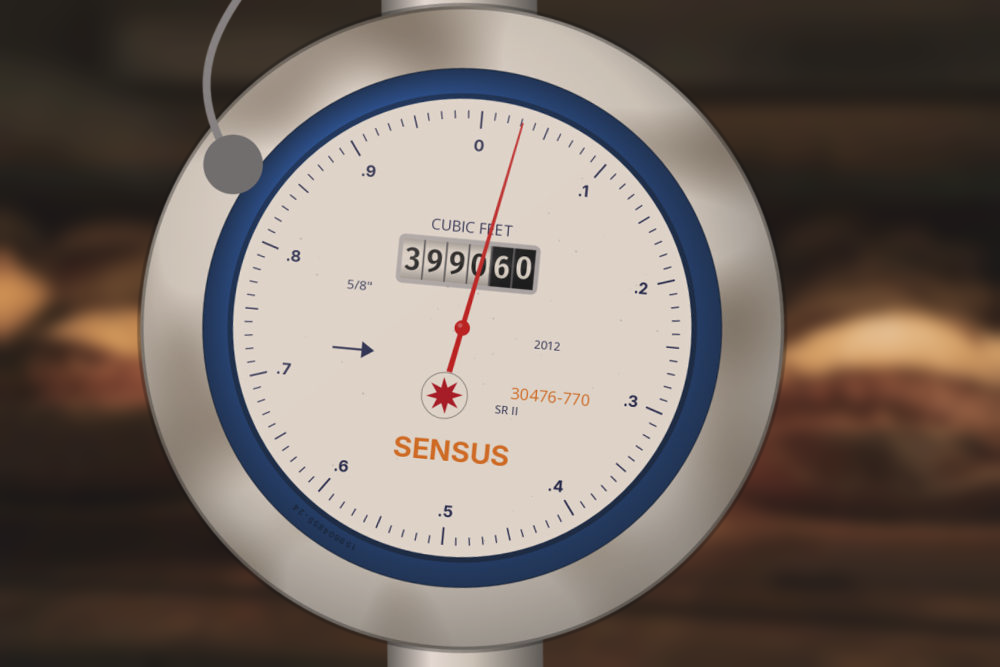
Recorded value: value=399060.03 unit=ft³
